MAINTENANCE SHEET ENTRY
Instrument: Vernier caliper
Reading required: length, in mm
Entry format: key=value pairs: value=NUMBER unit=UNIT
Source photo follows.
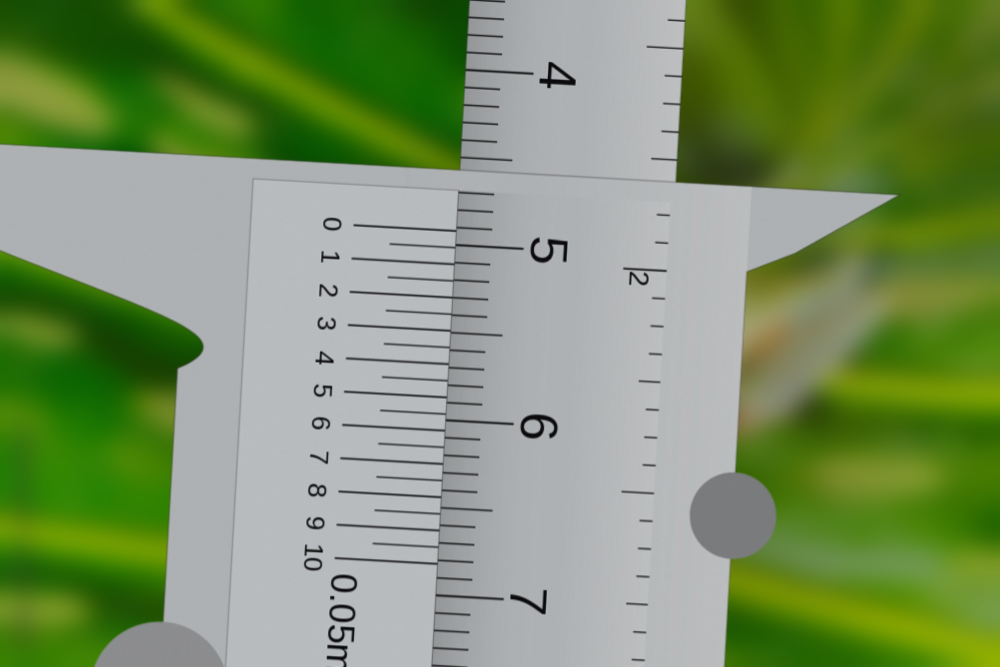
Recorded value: value=49.2 unit=mm
